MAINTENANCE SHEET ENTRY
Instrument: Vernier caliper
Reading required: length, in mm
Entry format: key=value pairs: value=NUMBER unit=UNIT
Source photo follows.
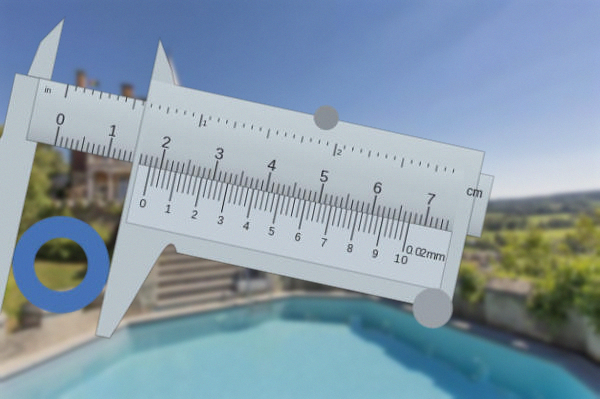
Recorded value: value=18.0 unit=mm
